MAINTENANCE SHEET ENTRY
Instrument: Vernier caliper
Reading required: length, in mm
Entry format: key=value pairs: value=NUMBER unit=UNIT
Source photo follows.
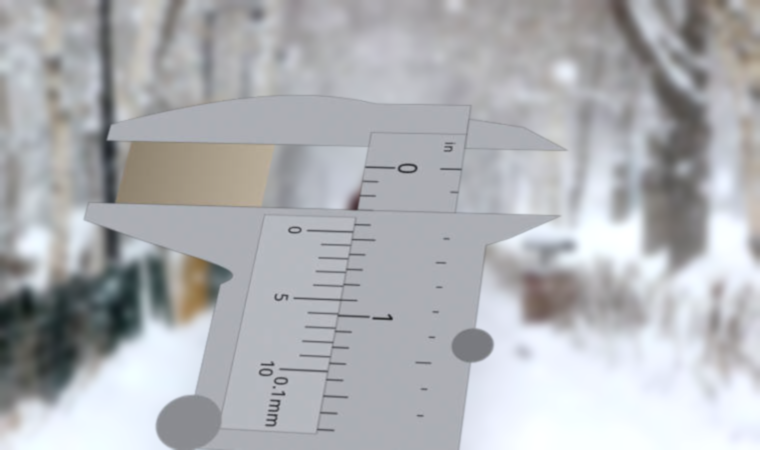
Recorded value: value=4.5 unit=mm
